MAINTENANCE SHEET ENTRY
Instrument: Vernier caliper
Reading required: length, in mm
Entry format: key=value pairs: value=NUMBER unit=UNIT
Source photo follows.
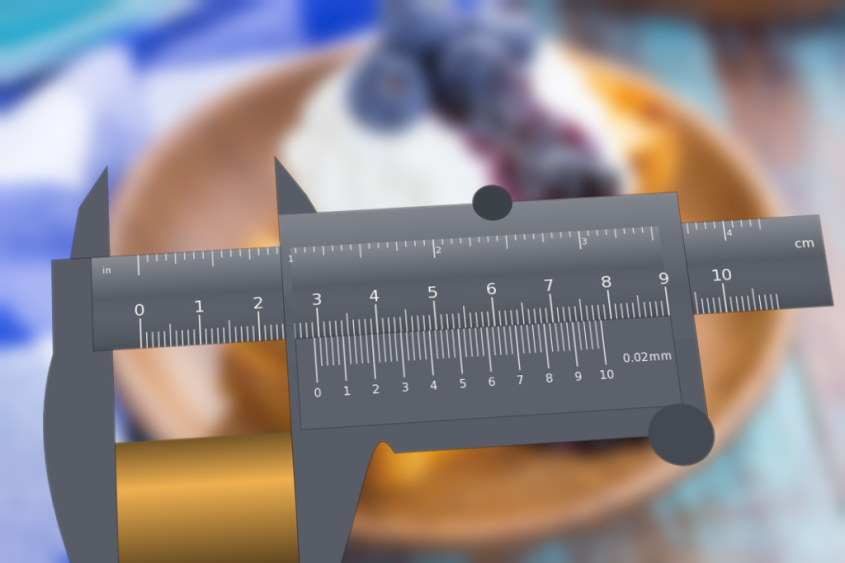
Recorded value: value=29.2 unit=mm
